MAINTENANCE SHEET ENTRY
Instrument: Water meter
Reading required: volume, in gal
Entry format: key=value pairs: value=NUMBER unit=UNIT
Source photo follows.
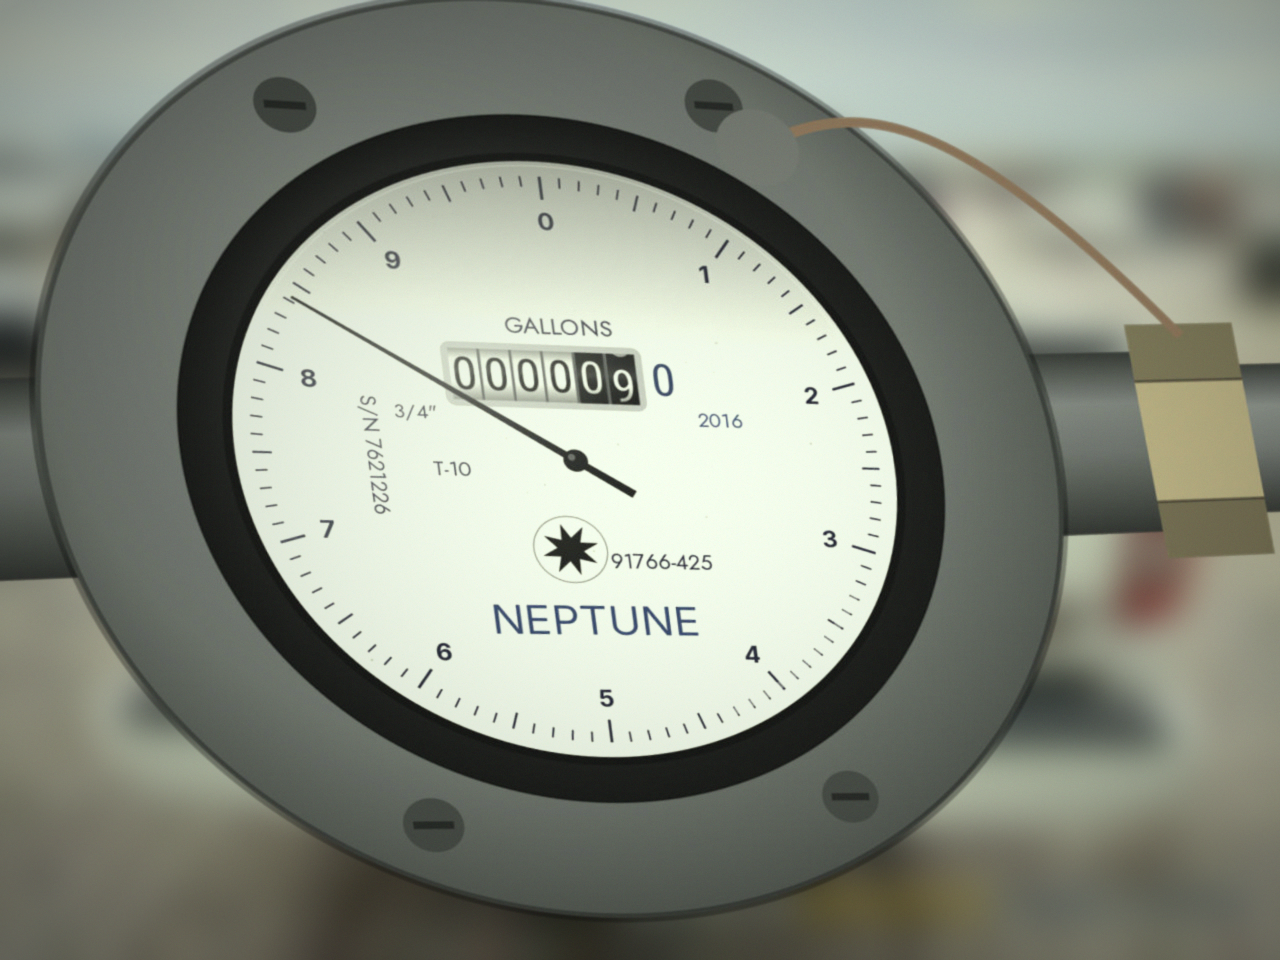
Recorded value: value=88.4 unit=gal
